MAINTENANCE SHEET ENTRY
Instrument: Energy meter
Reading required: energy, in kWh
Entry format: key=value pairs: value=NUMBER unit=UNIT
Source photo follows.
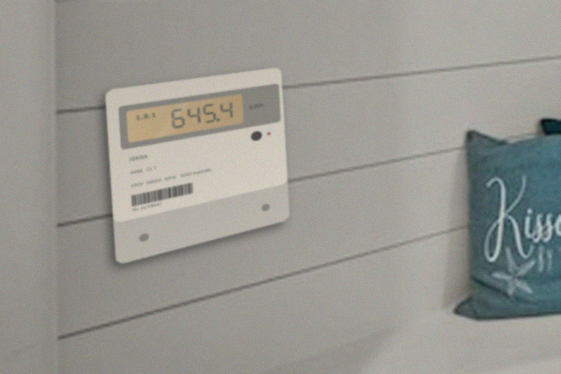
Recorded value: value=645.4 unit=kWh
